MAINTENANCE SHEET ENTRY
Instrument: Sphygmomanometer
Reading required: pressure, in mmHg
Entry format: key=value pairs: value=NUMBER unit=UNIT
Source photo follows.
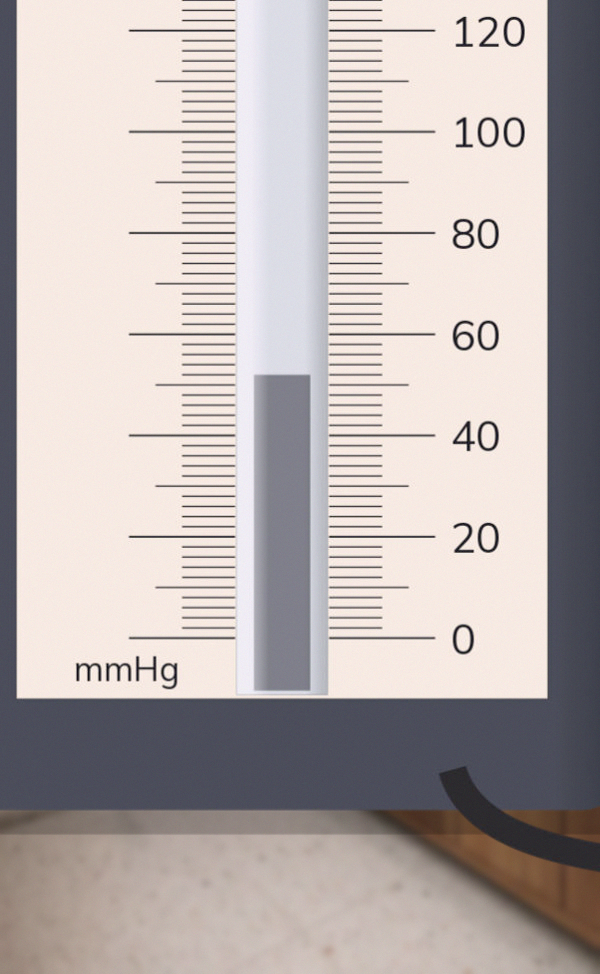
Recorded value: value=52 unit=mmHg
